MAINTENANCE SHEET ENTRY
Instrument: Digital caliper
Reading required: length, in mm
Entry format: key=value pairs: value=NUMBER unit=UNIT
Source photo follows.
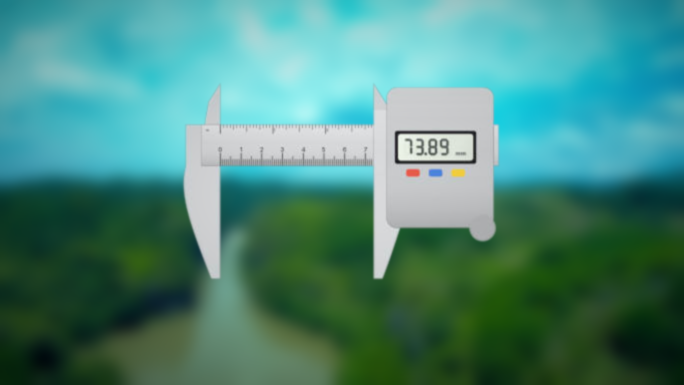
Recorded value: value=73.89 unit=mm
